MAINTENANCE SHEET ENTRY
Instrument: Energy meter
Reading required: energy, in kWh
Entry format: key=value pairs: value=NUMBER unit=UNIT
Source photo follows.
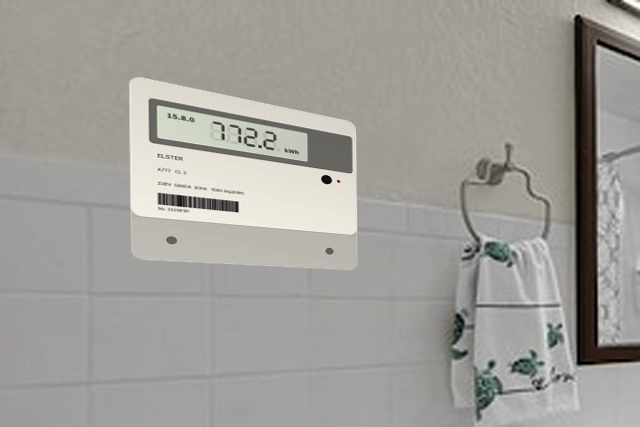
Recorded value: value=772.2 unit=kWh
